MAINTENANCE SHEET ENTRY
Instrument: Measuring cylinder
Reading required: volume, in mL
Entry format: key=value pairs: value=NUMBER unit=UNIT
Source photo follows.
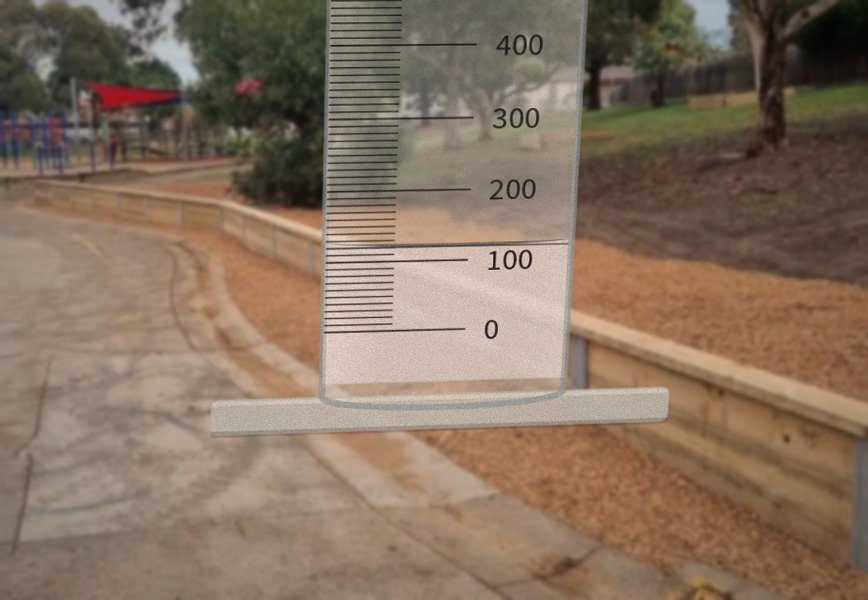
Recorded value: value=120 unit=mL
